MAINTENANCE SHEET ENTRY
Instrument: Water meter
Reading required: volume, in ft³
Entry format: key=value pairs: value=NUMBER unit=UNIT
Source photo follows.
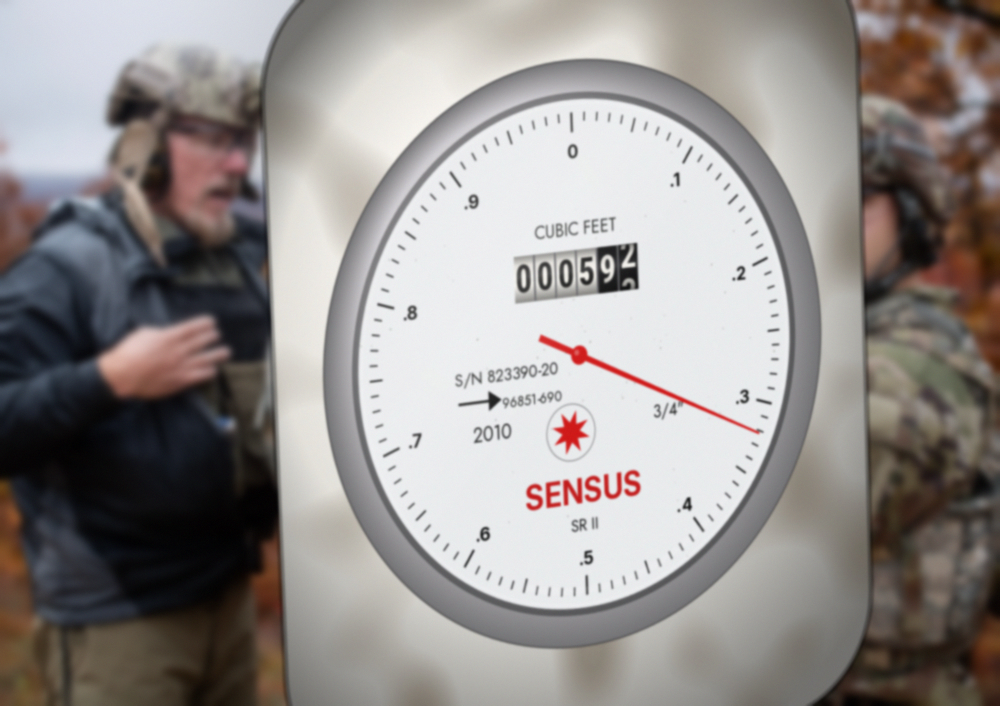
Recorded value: value=592.32 unit=ft³
